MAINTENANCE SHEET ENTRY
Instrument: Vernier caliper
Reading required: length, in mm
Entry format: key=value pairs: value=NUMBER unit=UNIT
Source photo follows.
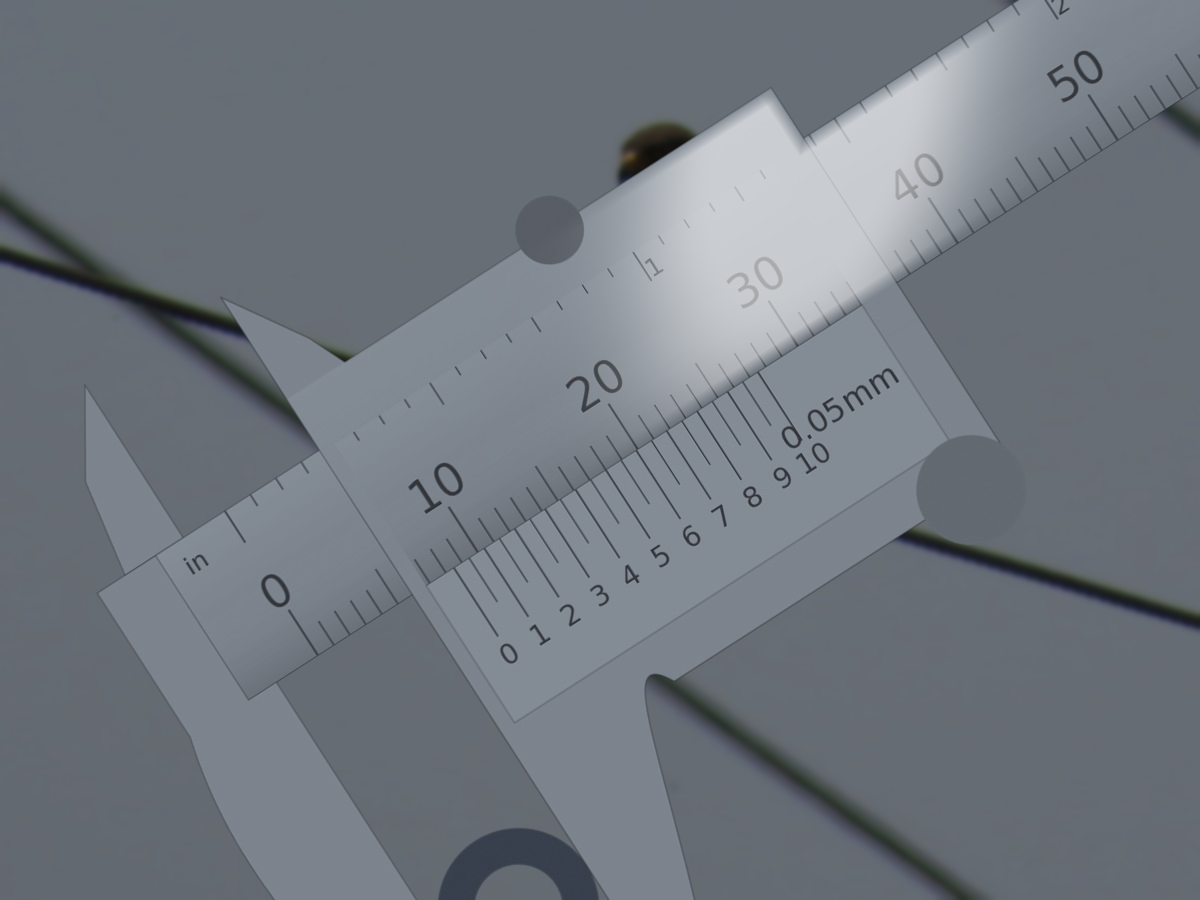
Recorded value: value=8.5 unit=mm
